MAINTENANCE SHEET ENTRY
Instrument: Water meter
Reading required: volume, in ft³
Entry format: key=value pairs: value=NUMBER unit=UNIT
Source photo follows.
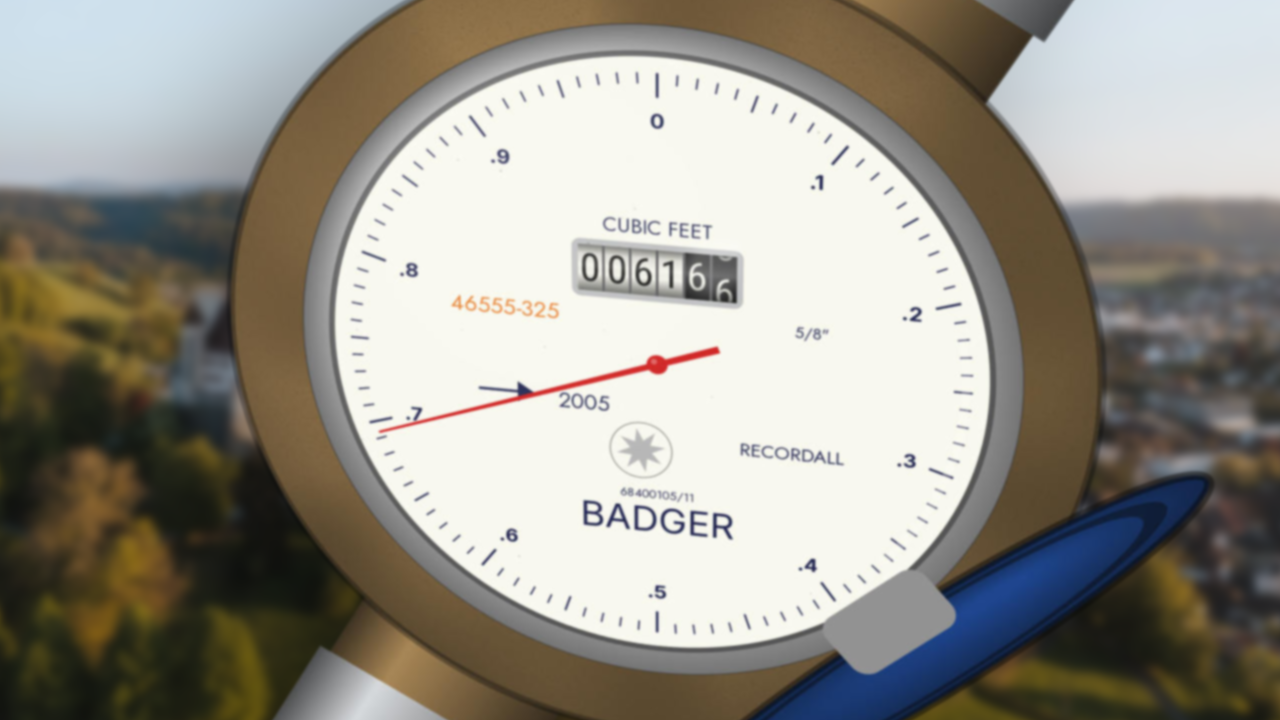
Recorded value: value=6165.69 unit=ft³
